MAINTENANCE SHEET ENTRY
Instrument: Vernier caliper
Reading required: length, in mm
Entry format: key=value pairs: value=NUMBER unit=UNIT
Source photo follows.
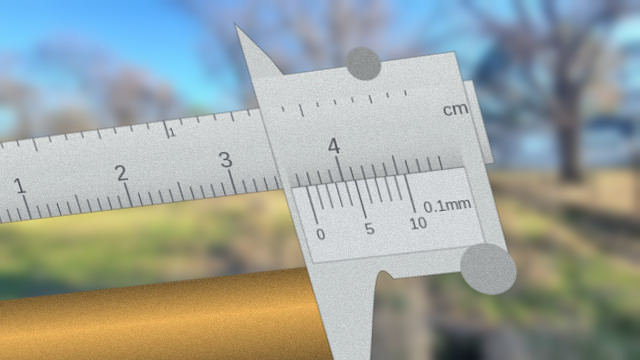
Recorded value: value=36.6 unit=mm
